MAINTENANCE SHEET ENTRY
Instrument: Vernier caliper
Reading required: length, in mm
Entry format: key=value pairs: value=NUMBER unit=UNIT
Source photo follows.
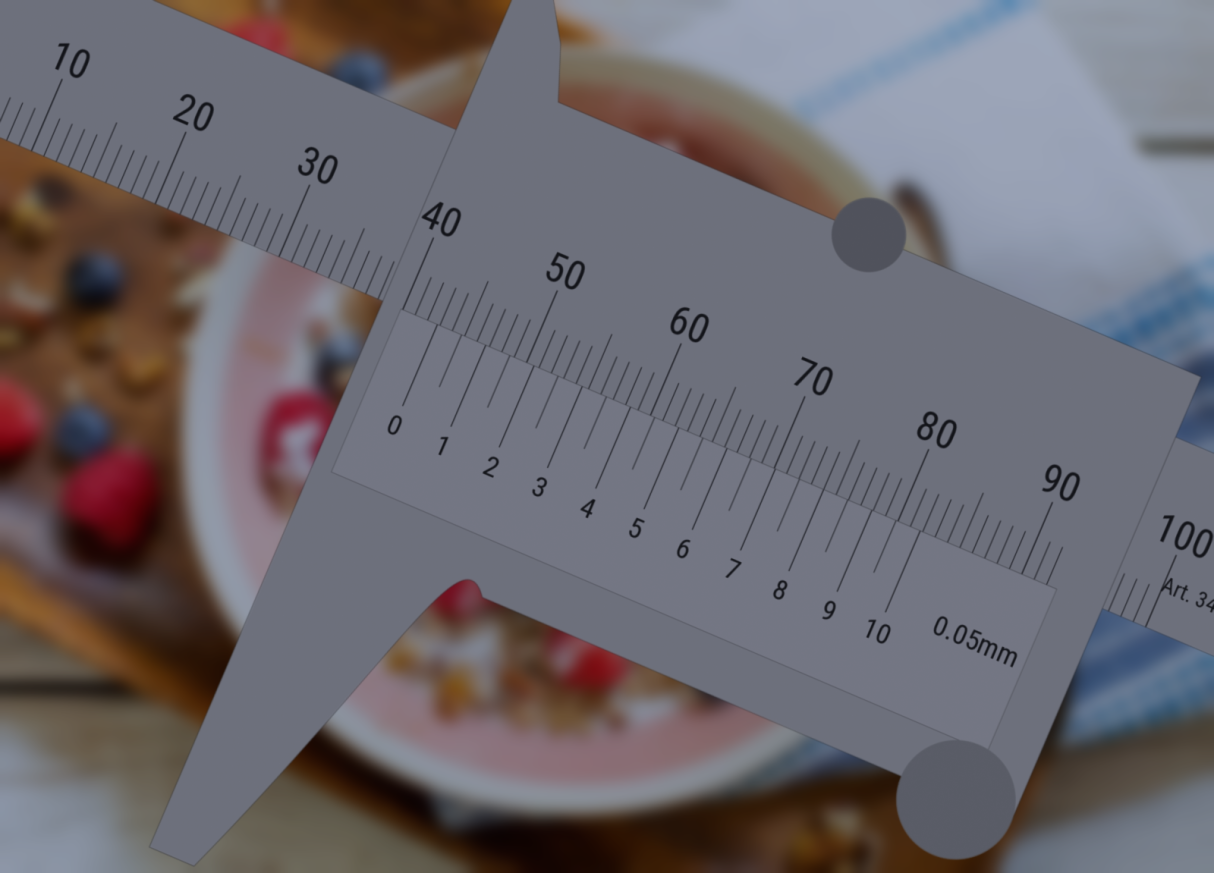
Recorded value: value=42.8 unit=mm
